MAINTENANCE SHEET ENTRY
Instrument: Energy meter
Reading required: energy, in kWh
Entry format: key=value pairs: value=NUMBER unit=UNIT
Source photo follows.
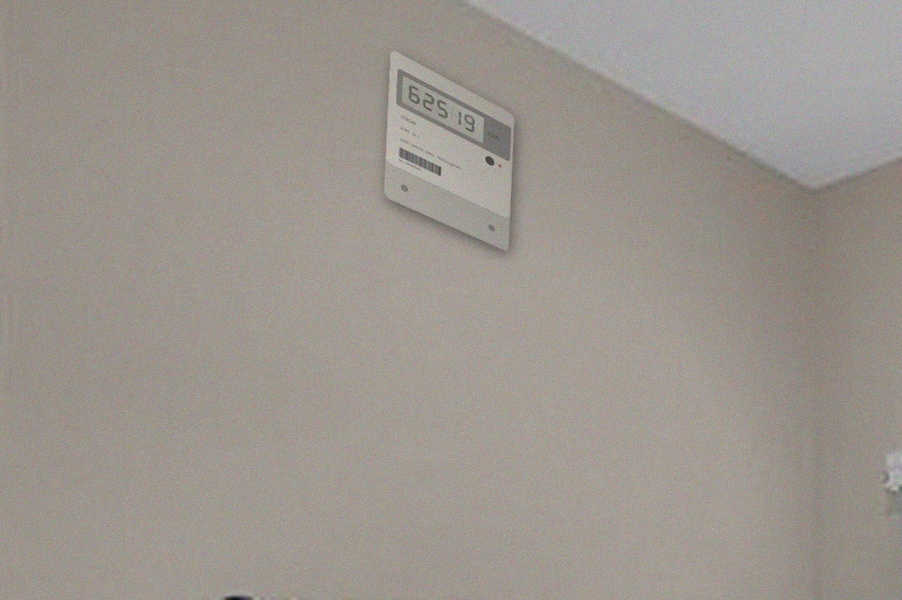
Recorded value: value=62519 unit=kWh
